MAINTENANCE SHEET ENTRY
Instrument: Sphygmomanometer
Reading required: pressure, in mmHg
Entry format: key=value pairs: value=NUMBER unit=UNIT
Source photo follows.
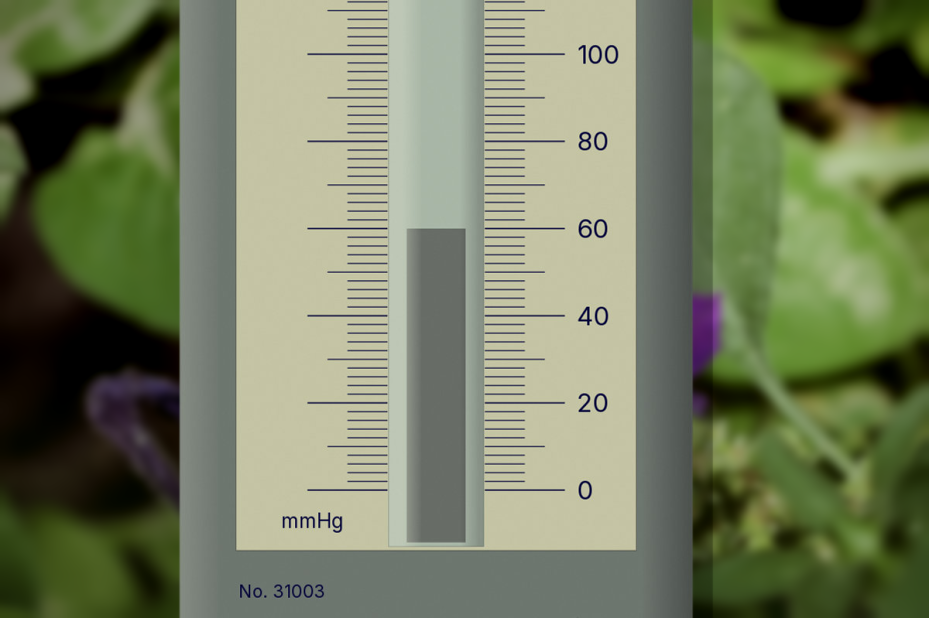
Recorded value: value=60 unit=mmHg
